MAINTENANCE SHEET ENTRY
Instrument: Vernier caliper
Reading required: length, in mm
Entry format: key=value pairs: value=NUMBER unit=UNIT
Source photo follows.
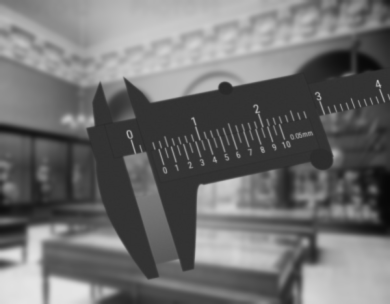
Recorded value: value=3.6 unit=mm
